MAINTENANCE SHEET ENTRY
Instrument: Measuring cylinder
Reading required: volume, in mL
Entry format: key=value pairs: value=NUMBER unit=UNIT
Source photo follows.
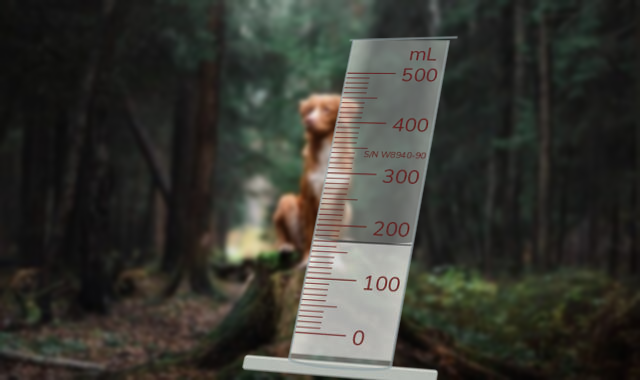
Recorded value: value=170 unit=mL
